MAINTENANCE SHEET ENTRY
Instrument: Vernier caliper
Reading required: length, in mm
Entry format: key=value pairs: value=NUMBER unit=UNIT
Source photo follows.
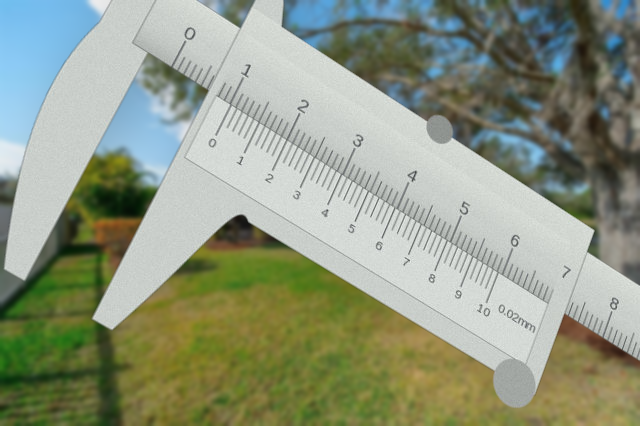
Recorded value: value=10.2 unit=mm
